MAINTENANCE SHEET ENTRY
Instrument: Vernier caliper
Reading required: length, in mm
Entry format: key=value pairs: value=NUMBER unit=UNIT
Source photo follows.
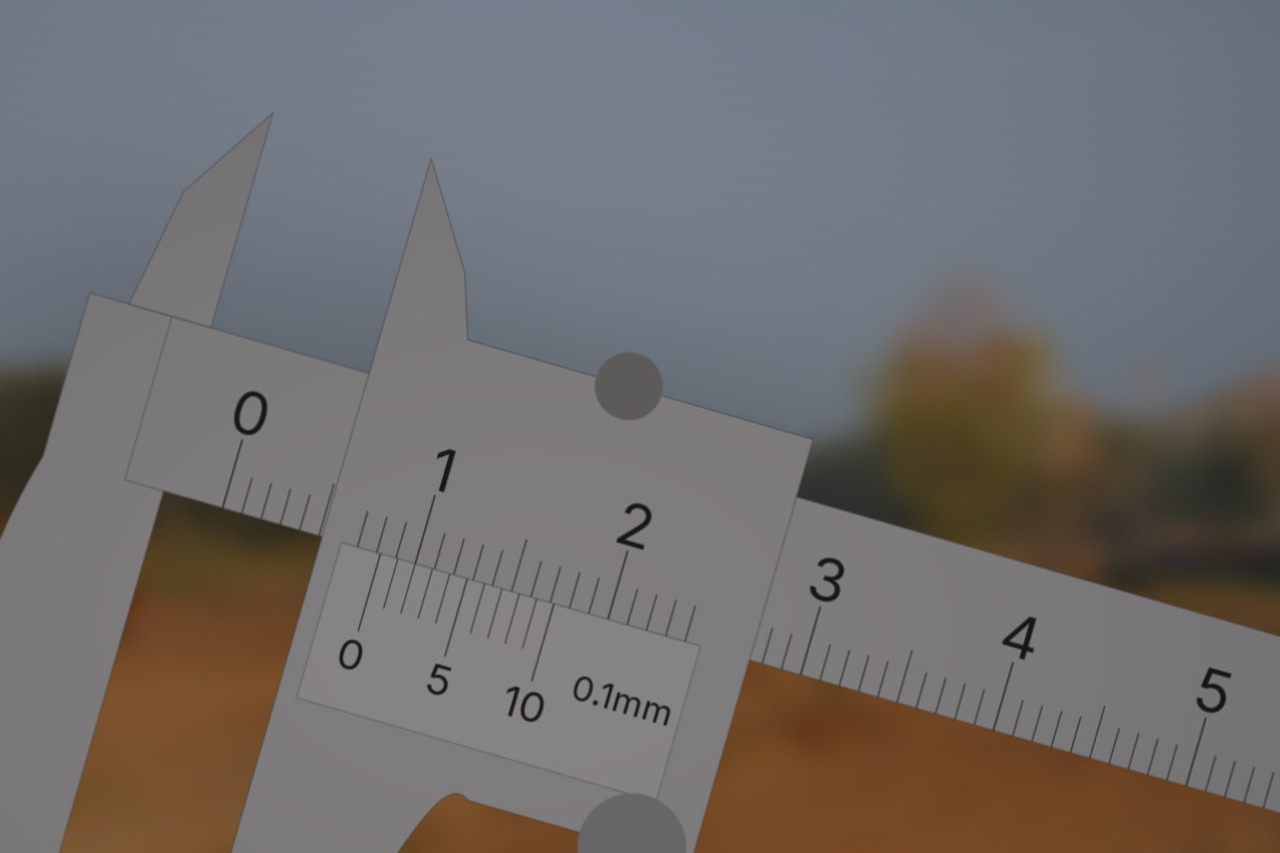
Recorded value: value=8.2 unit=mm
